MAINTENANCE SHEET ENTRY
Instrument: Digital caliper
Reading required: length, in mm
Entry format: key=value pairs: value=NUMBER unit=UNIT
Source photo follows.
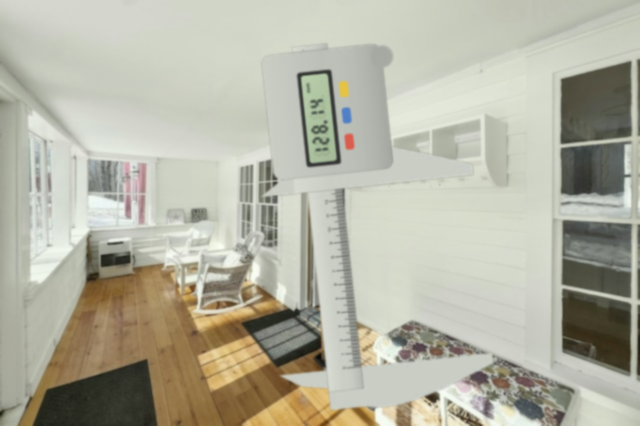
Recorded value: value=128.14 unit=mm
